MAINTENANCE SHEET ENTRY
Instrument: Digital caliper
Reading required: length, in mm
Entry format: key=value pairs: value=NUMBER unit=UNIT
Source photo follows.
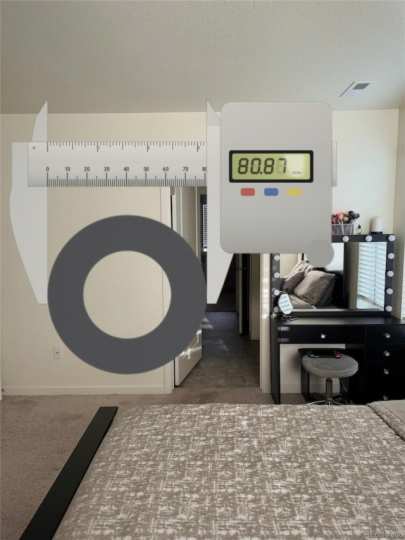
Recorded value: value=80.87 unit=mm
